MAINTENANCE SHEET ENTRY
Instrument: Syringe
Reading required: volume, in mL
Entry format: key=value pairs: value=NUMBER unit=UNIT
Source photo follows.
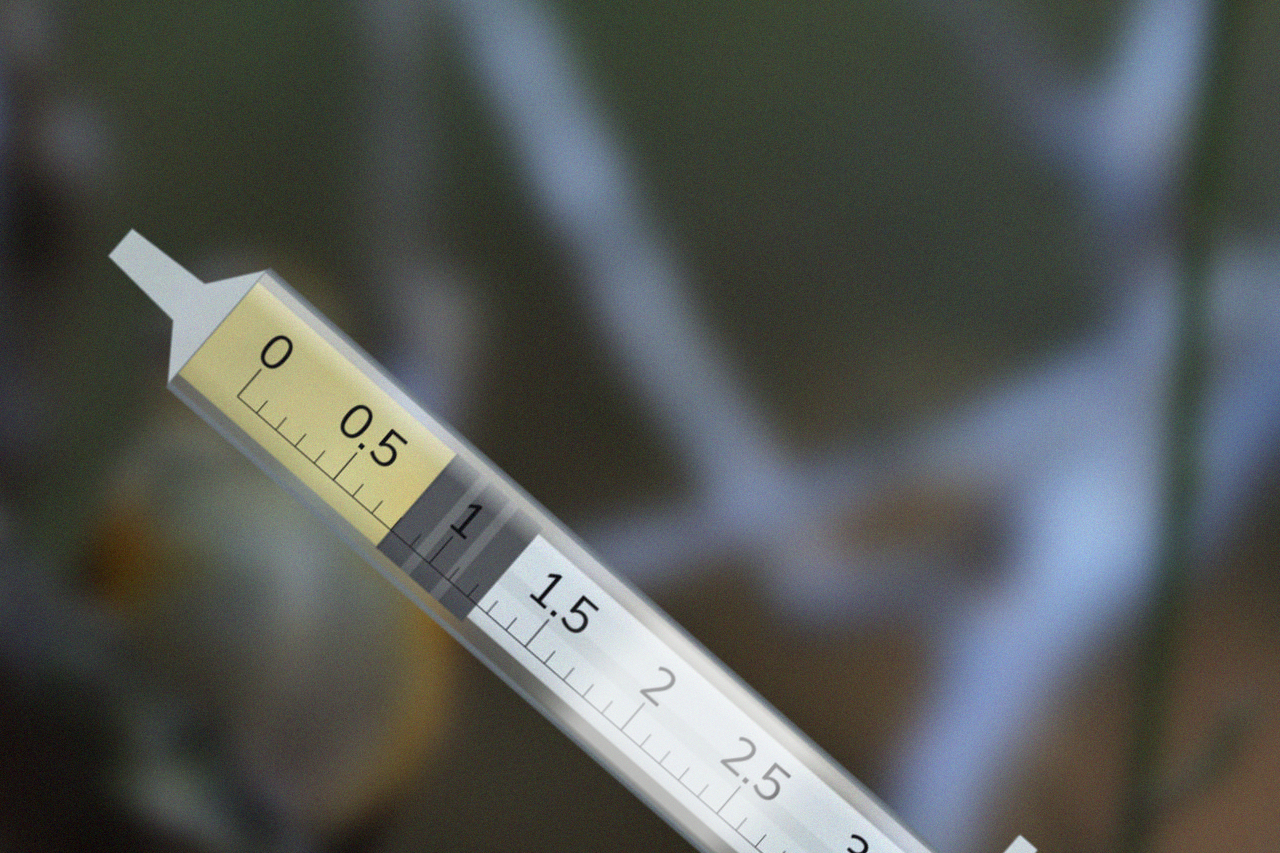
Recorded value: value=0.8 unit=mL
